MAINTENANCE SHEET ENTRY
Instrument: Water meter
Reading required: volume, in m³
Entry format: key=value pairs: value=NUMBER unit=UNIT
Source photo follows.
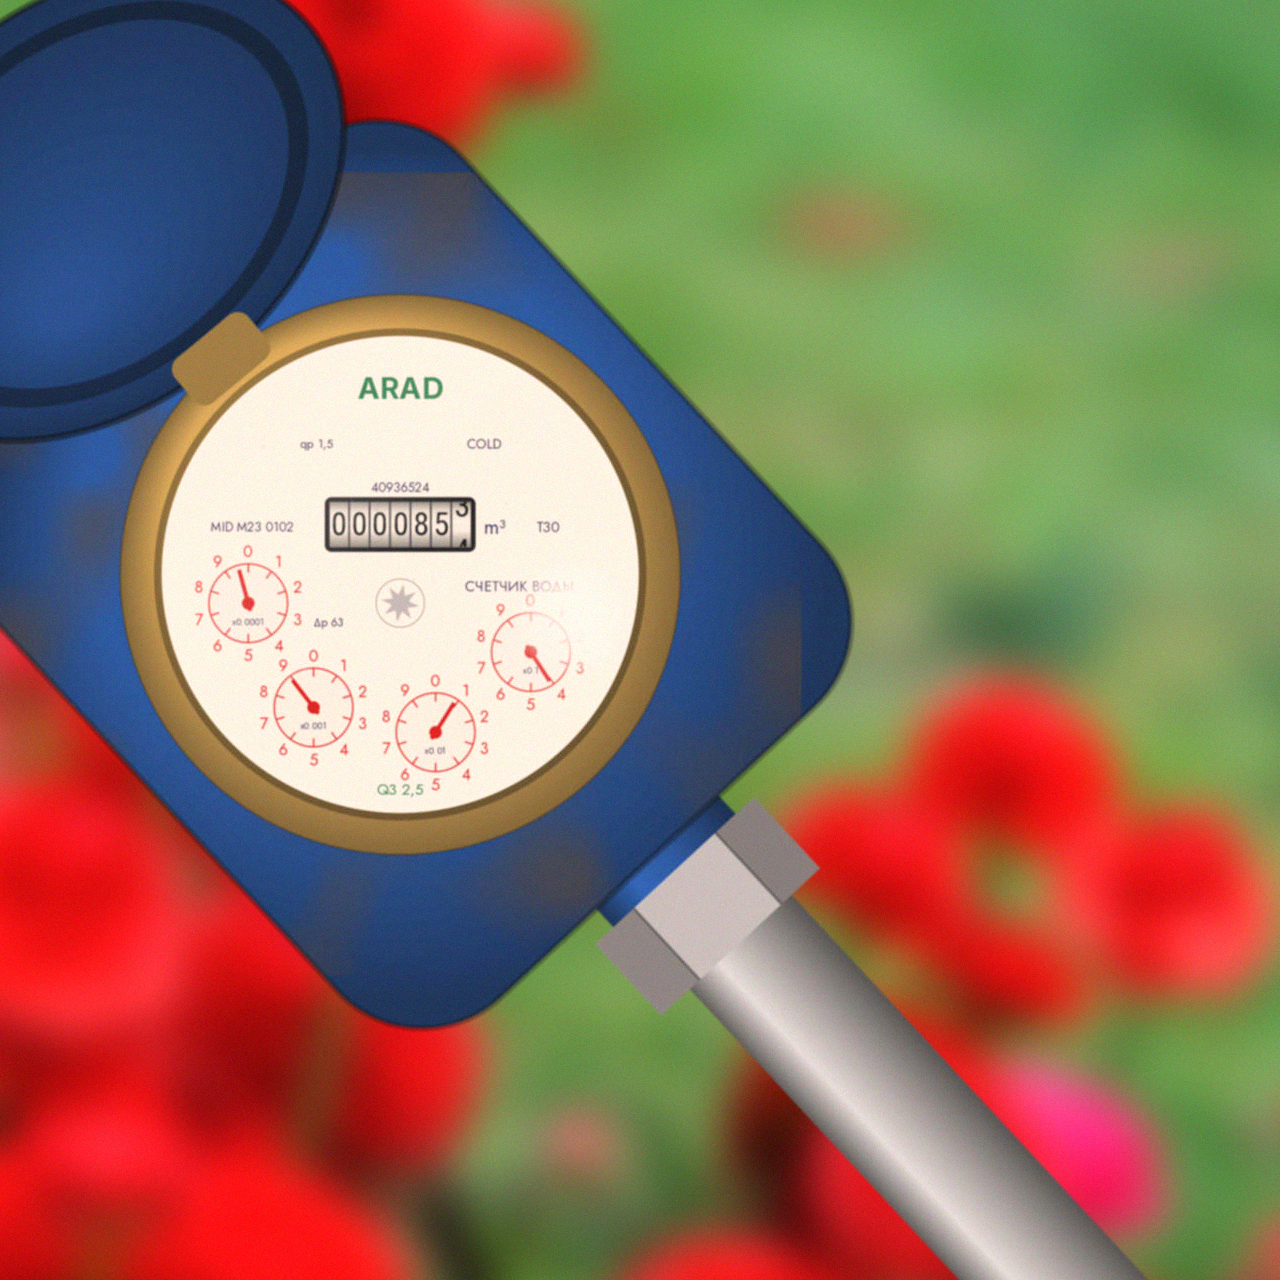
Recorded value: value=853.4089 unit=m³
